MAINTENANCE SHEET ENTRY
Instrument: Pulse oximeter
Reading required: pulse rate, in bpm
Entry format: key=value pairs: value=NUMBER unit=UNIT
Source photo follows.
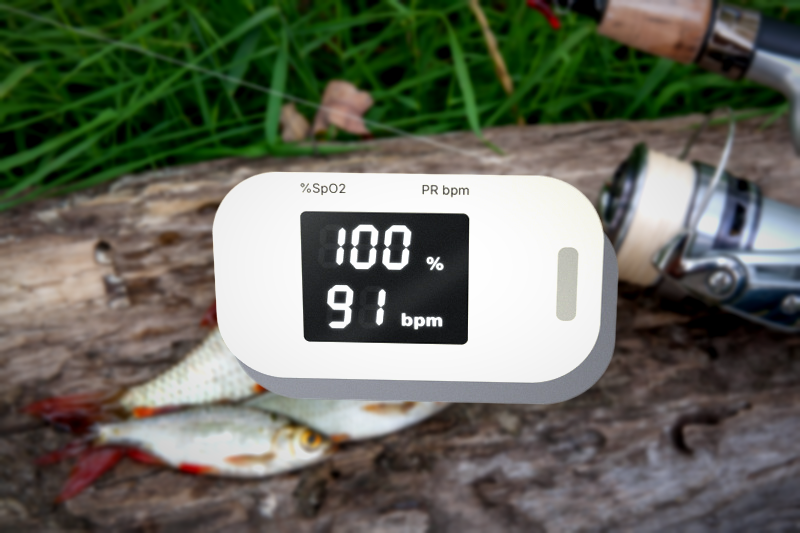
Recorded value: value=91 unit=bpm
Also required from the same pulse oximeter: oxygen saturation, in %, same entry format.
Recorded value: value=100 unit=%
